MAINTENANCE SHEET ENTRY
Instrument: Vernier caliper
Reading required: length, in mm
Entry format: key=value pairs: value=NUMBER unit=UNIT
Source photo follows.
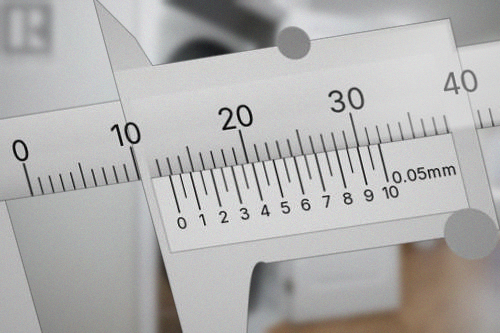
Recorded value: value=12.8 unit=mm
